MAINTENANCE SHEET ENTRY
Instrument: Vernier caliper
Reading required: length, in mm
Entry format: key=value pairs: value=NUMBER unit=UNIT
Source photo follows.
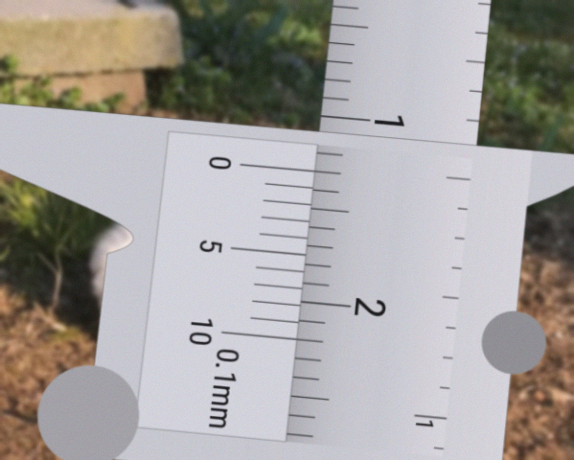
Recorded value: value=13.0 unit=mm
